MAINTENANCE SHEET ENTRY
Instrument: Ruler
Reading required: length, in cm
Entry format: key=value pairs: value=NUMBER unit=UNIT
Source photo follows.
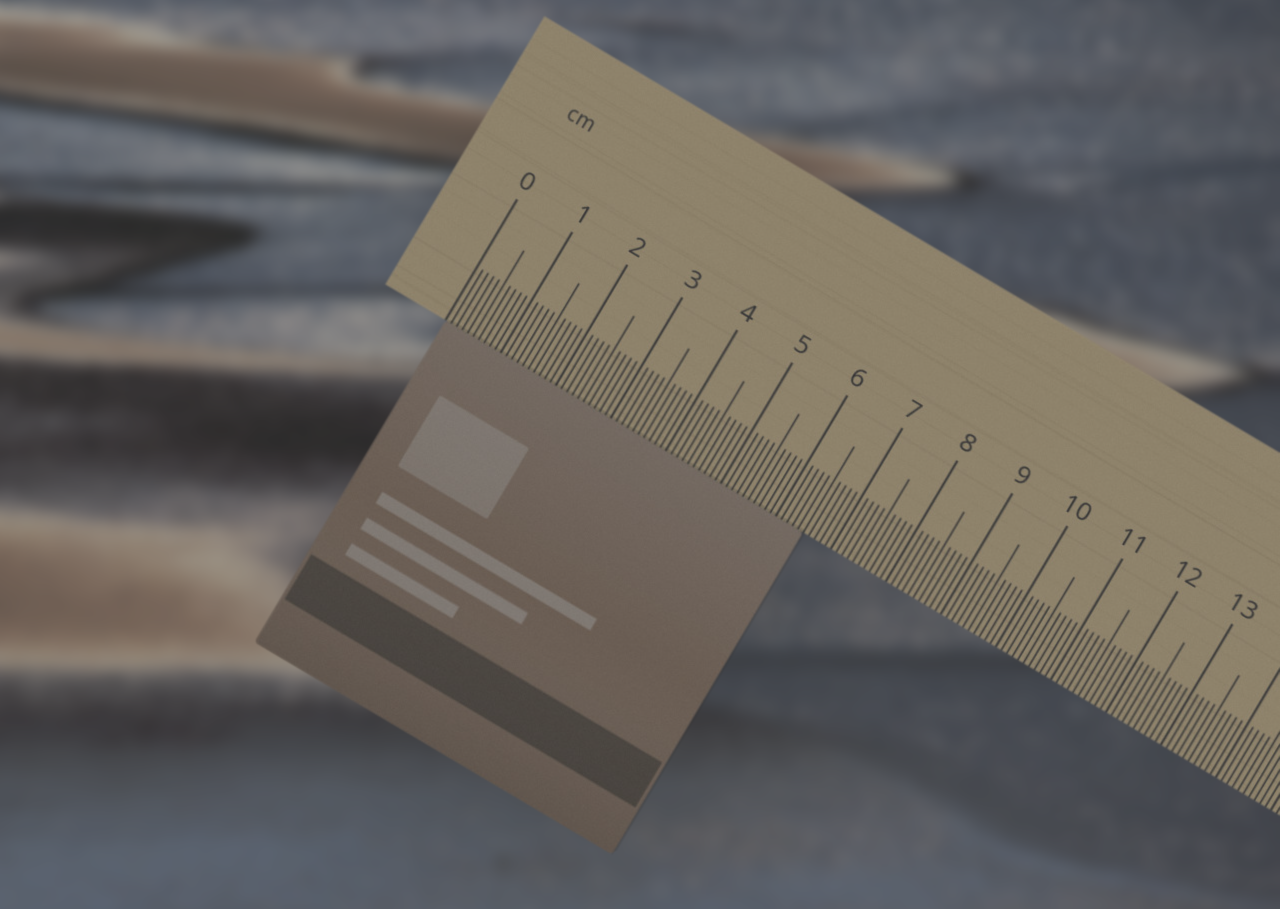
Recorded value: value=6.5 unit=cm
